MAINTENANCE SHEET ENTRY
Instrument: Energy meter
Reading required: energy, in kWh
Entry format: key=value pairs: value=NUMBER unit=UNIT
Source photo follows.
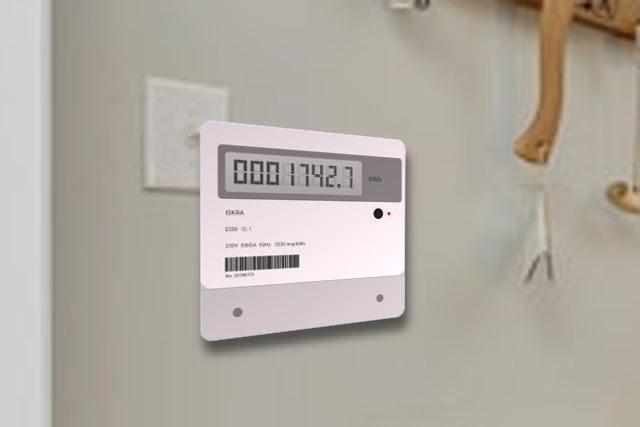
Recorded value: value=1742.7 unit=kWh
